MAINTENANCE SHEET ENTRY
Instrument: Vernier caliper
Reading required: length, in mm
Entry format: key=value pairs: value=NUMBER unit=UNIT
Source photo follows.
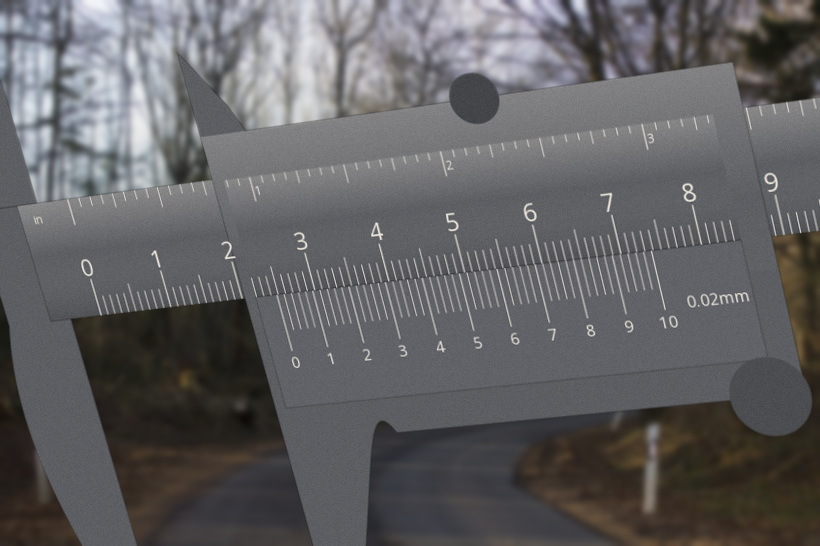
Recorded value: value=24.8 unit=mm
